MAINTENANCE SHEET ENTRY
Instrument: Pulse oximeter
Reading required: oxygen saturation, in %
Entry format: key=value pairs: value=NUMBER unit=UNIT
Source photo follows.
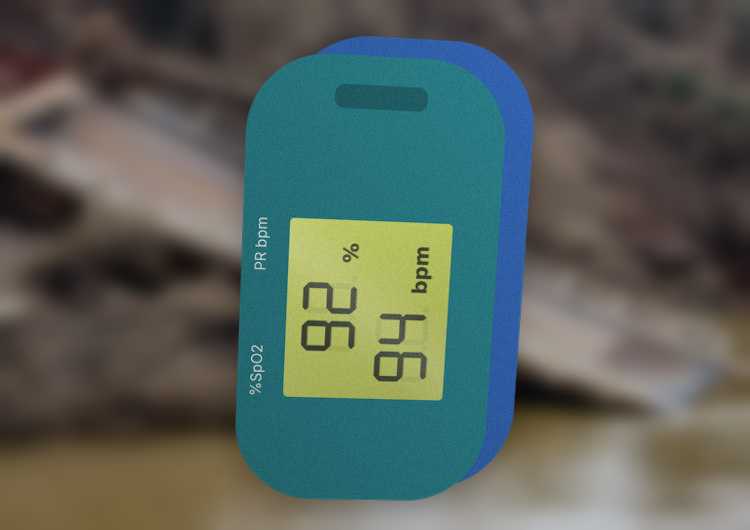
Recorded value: value=92 unit=%
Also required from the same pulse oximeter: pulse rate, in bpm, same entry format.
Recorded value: value=94 unit=bpm
